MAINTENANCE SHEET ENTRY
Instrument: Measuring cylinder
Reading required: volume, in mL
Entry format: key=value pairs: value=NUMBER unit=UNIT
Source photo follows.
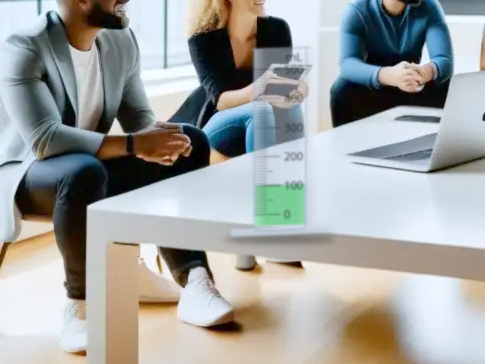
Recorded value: value=100 unit=mL
